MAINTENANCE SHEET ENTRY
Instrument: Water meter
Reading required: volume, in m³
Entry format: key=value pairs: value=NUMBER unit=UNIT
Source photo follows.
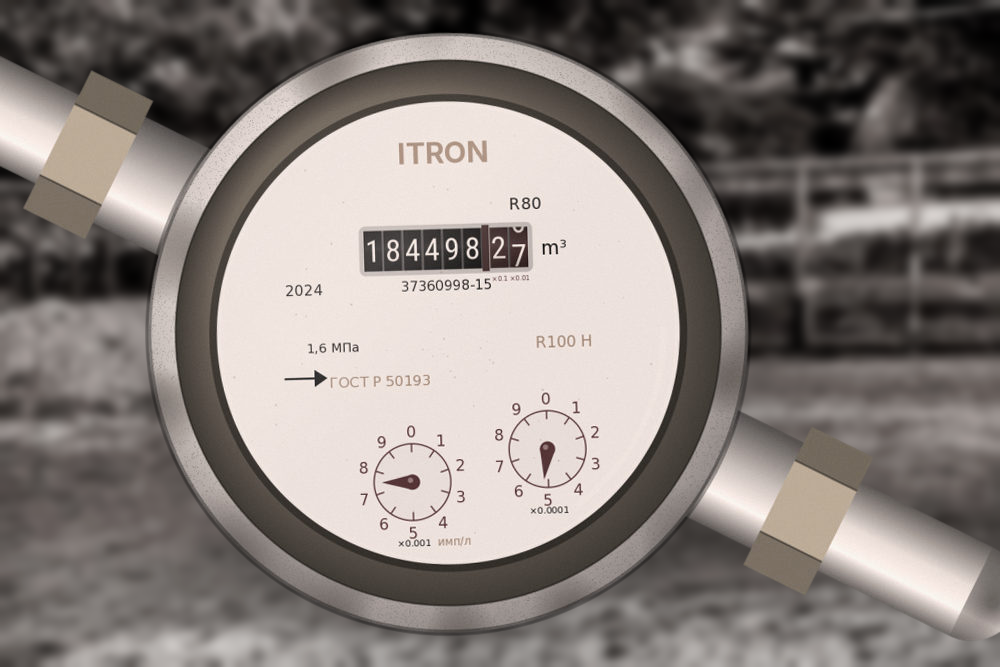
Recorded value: value=184498.2675 unit=m³
